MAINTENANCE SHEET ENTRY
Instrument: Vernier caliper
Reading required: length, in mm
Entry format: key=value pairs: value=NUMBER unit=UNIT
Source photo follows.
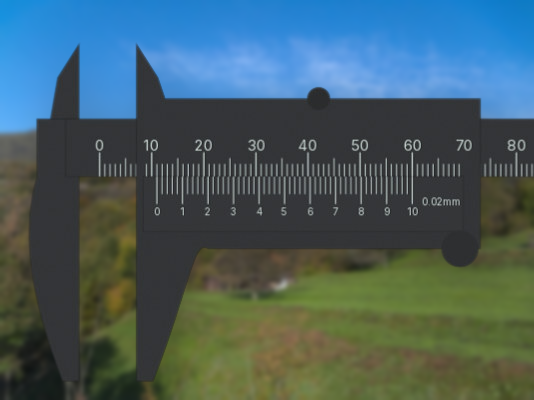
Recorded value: value=11.0 unit=mm
